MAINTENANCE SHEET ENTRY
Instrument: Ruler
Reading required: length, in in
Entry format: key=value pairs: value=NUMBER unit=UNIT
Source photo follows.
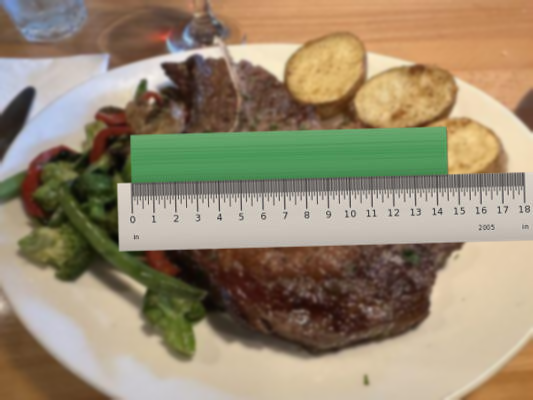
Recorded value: value=14.5 unit=in
